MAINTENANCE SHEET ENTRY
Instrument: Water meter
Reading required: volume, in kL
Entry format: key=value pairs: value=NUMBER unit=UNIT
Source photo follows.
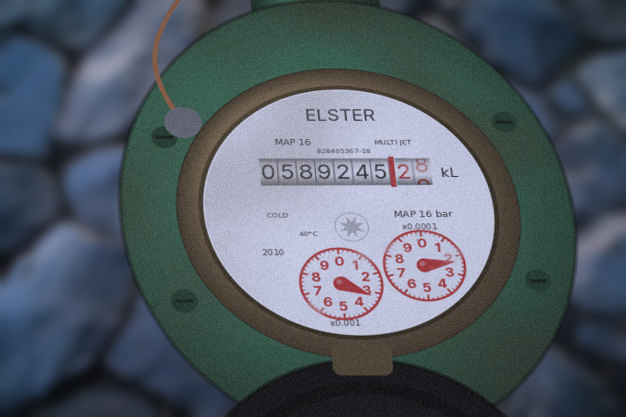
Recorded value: value=589245.2832 unit=kL
